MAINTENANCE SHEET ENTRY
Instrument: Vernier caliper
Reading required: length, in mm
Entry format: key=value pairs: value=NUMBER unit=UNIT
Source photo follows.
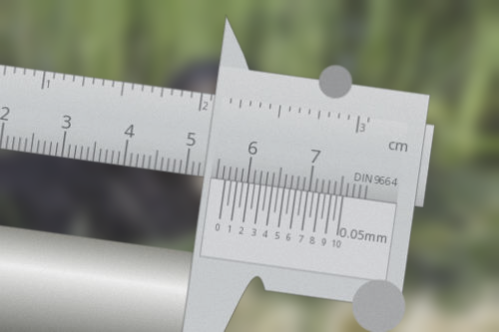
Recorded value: value=56.4 unit=mm
